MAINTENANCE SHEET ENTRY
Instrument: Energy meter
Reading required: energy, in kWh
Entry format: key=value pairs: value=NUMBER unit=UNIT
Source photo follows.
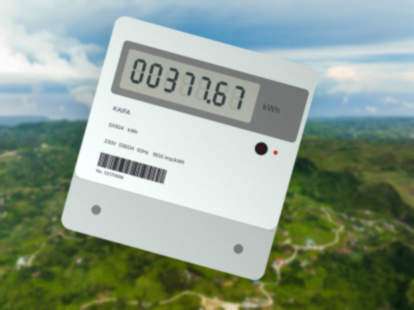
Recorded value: value=377.67 unit=kWh
